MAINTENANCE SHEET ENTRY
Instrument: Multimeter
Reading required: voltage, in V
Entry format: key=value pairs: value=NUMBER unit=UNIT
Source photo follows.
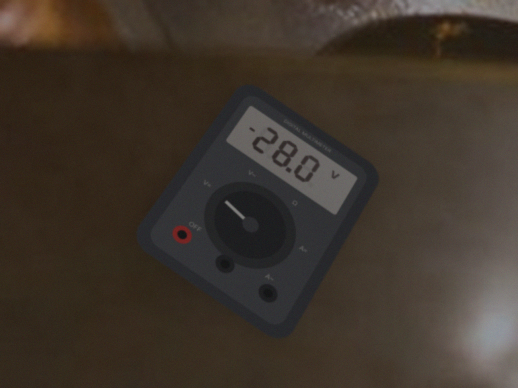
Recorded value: value=-28.0 unit=V
